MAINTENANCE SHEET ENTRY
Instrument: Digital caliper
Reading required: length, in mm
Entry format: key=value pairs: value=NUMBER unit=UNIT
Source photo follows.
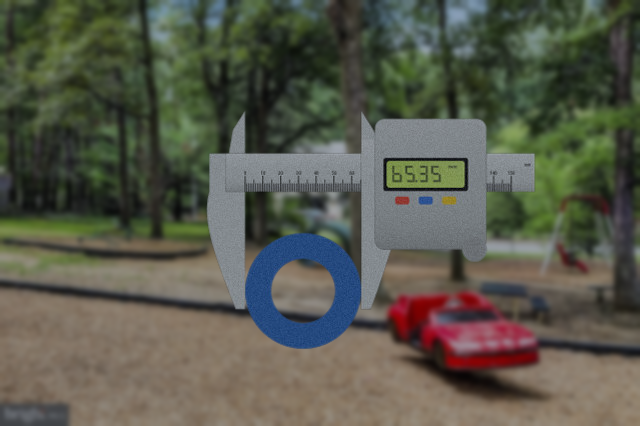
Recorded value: value=65.35 unit=mm
